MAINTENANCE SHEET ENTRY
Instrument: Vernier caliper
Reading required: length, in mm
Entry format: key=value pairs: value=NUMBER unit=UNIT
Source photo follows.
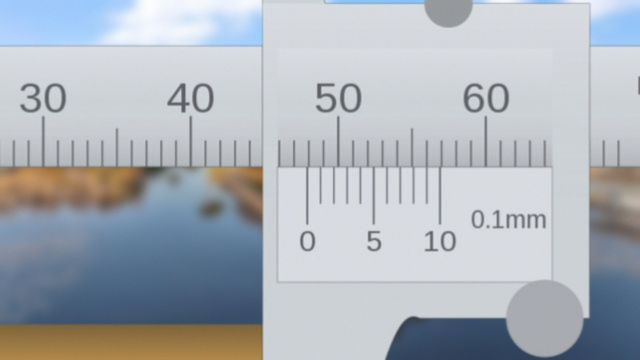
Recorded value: value=47.9 unit=mm
